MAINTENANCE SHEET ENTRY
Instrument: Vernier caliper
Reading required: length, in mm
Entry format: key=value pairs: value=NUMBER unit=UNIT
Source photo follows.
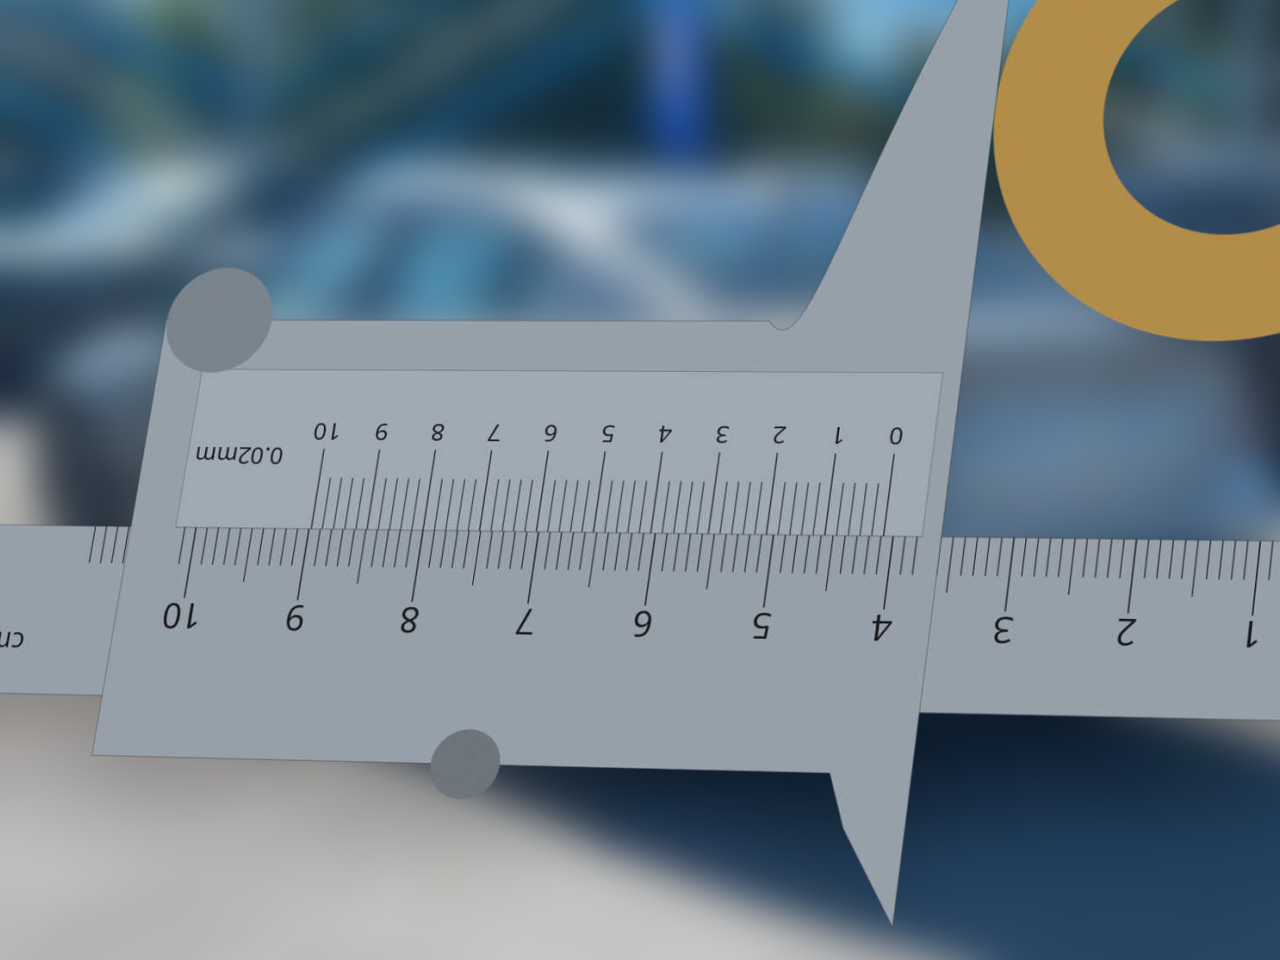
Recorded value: value=40.8 unit=mm
